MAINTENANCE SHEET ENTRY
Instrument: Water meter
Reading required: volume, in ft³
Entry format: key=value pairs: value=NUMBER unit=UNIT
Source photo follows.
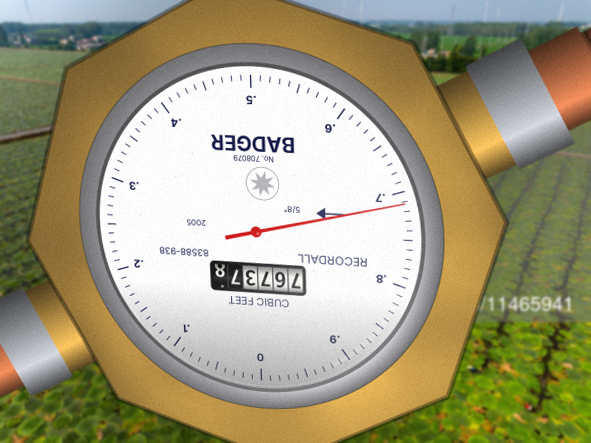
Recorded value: value=767377.71 unit=ft³
